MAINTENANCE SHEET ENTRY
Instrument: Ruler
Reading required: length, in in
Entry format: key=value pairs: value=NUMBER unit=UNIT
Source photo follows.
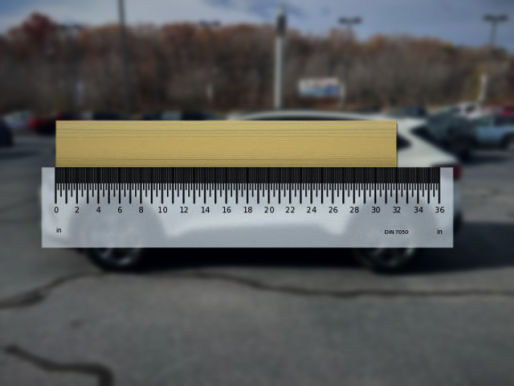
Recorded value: value=32 unit=in
